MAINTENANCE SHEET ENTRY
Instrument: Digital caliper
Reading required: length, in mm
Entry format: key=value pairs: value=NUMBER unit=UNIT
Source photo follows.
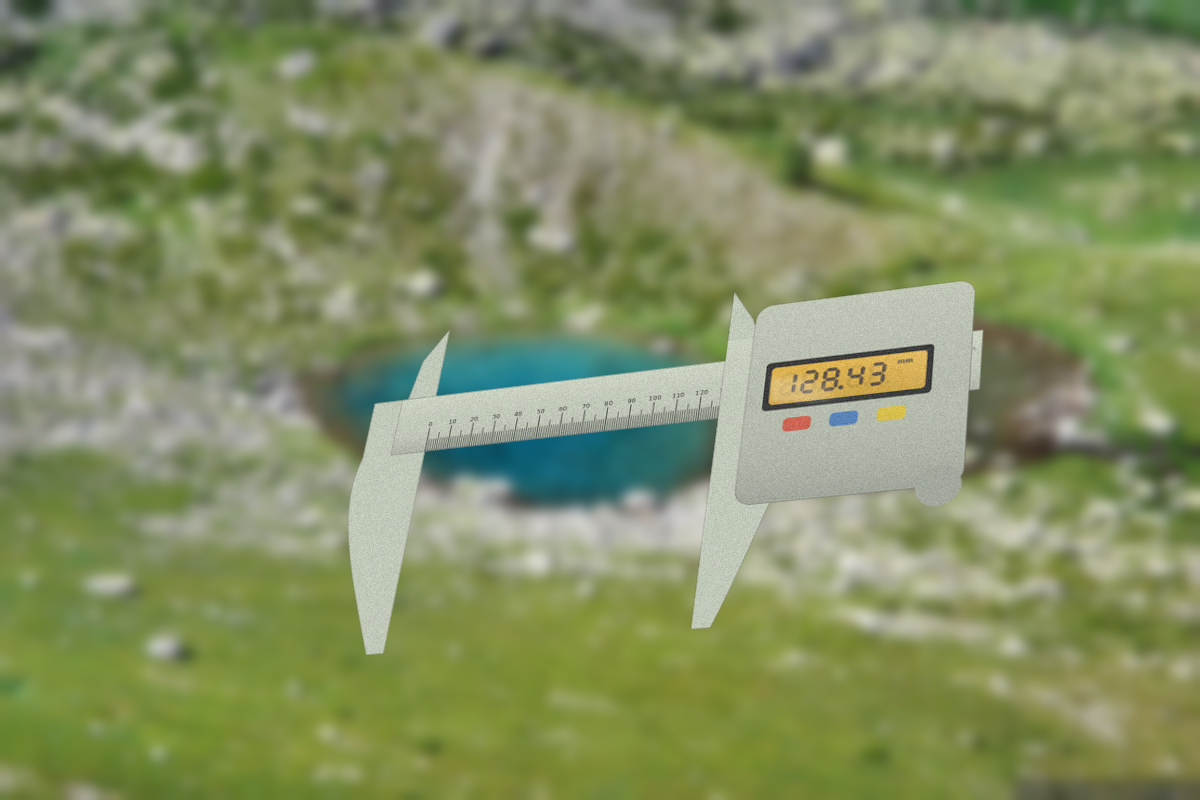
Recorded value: value=128.43 unit=mm
